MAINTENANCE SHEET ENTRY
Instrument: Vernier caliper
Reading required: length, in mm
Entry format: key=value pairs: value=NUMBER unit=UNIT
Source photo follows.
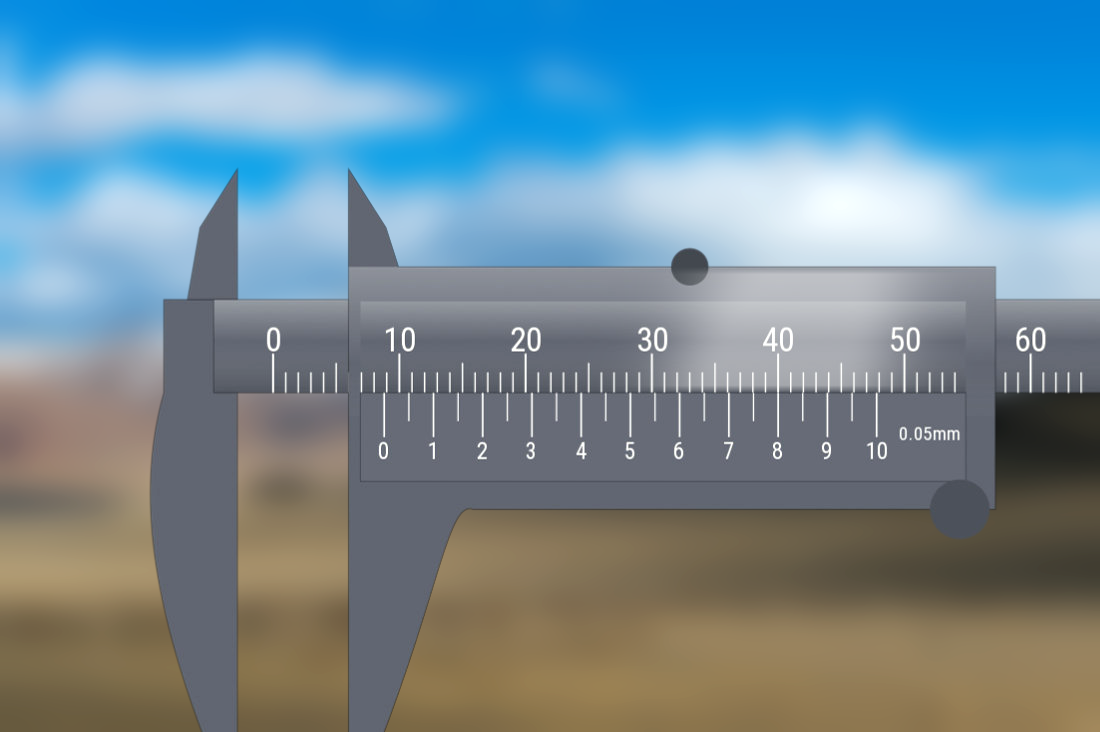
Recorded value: value=8.8 unit=mm
